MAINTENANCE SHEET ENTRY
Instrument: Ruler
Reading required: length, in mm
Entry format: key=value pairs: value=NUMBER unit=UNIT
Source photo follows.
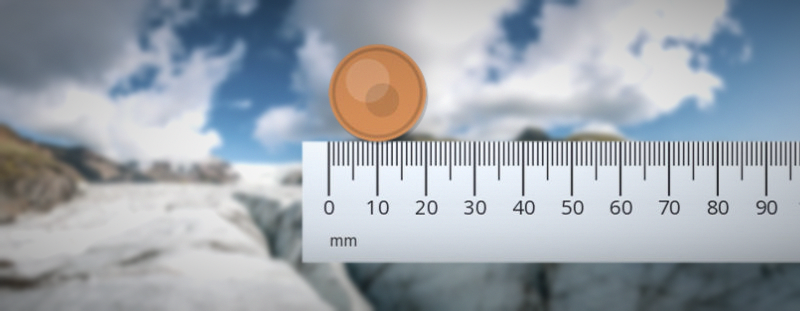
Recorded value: value=20 unit=mm
